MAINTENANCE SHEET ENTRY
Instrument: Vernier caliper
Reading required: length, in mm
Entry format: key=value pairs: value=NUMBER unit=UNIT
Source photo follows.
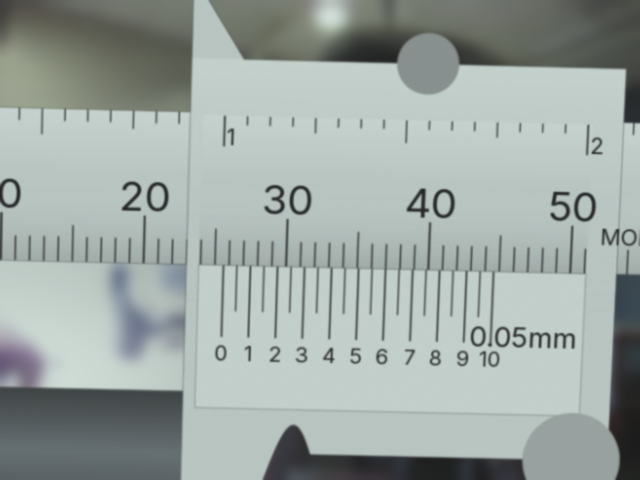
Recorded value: value=25.6 unit=mm
